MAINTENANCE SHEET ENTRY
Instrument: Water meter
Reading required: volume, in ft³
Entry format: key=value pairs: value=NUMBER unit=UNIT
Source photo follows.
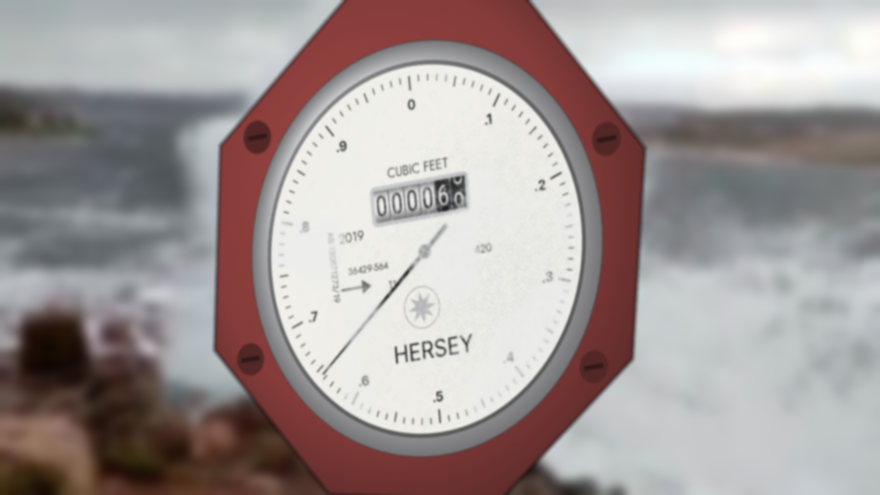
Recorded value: value=68.64 unit=ft³
